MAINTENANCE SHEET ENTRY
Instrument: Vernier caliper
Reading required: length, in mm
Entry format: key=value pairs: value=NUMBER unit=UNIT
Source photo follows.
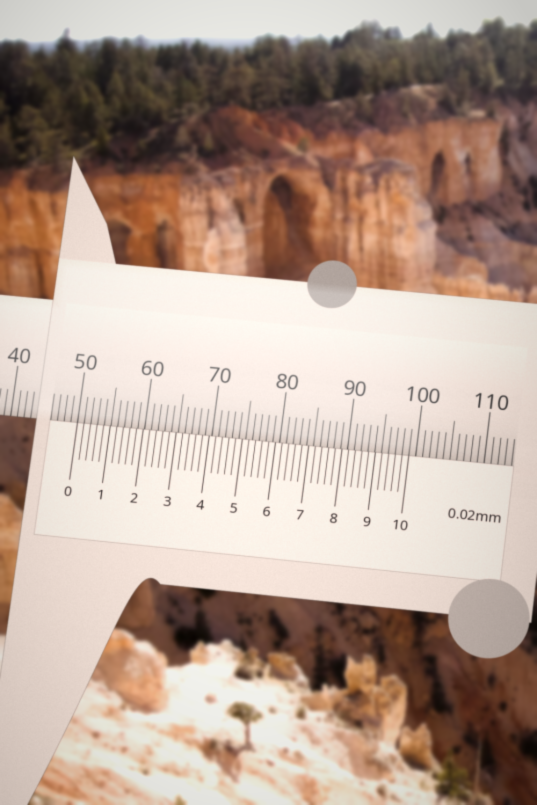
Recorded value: value=50.0 unit=mm
